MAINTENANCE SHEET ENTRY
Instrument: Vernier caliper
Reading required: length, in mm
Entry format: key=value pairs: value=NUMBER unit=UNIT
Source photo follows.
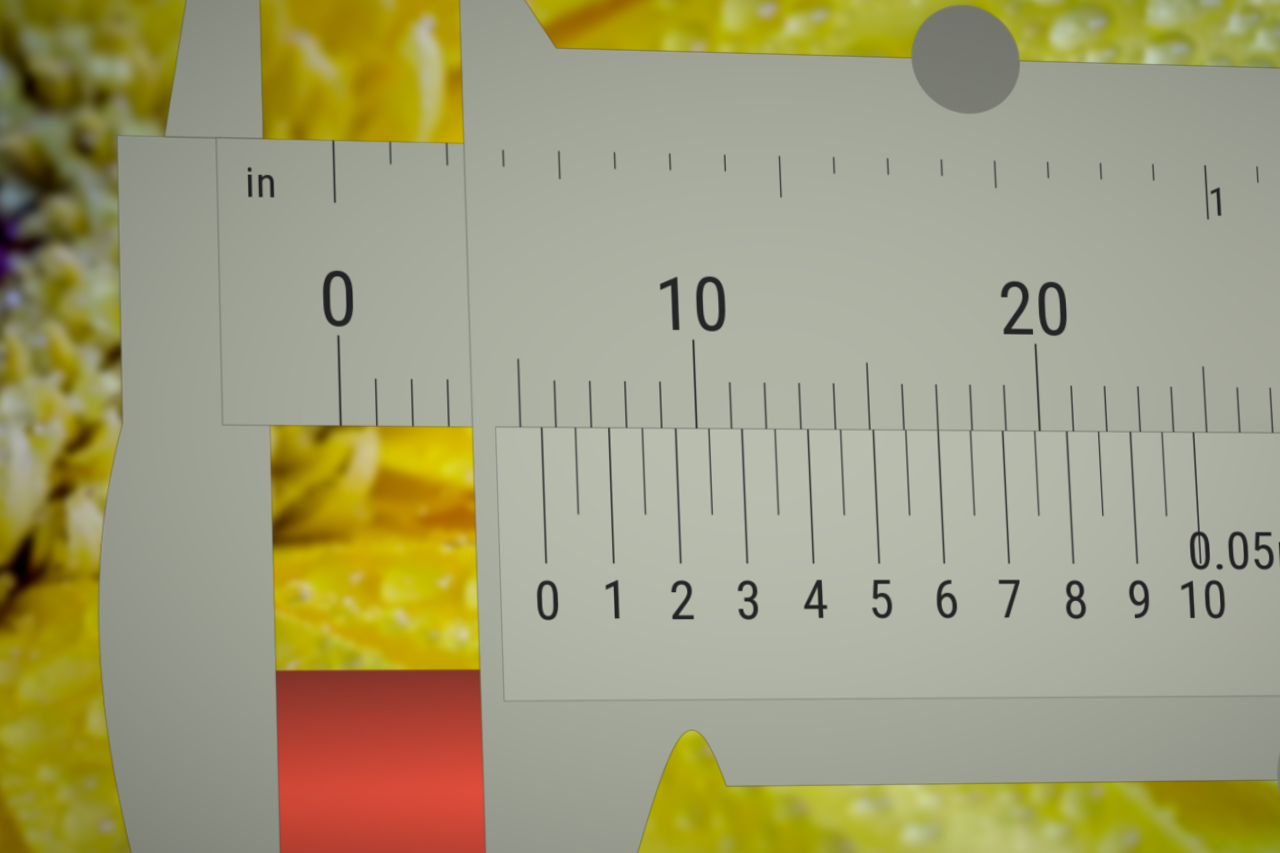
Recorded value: value=5.60 unit=mm
